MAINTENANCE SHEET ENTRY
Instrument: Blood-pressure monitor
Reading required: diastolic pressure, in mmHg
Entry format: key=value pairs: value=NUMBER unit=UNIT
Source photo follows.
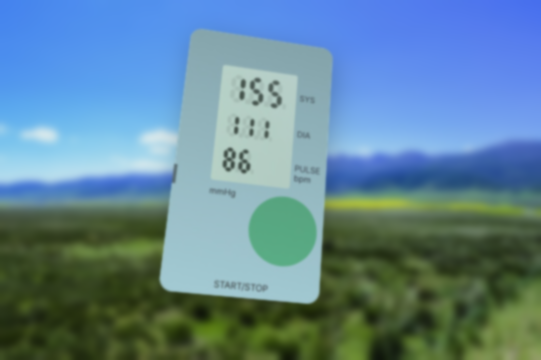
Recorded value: value=111 unit=mmHg
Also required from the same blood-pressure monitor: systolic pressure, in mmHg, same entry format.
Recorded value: value=155 unit=mmHg
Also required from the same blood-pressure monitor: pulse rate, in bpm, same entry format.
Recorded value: value=86 unit=bpm
